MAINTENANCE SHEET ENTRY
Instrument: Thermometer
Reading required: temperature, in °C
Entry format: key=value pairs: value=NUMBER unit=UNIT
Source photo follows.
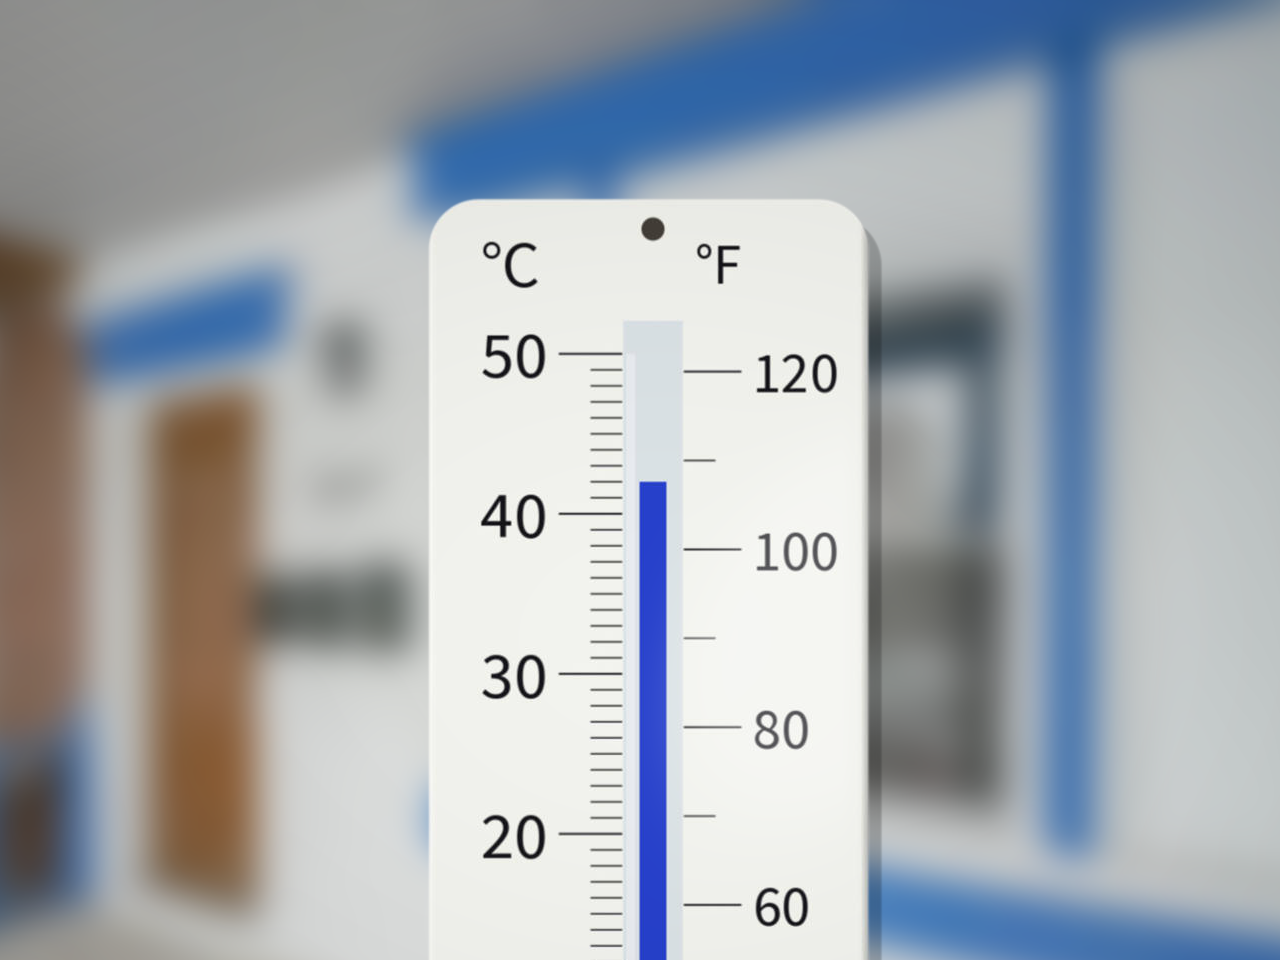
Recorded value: value=42 unit=°C
